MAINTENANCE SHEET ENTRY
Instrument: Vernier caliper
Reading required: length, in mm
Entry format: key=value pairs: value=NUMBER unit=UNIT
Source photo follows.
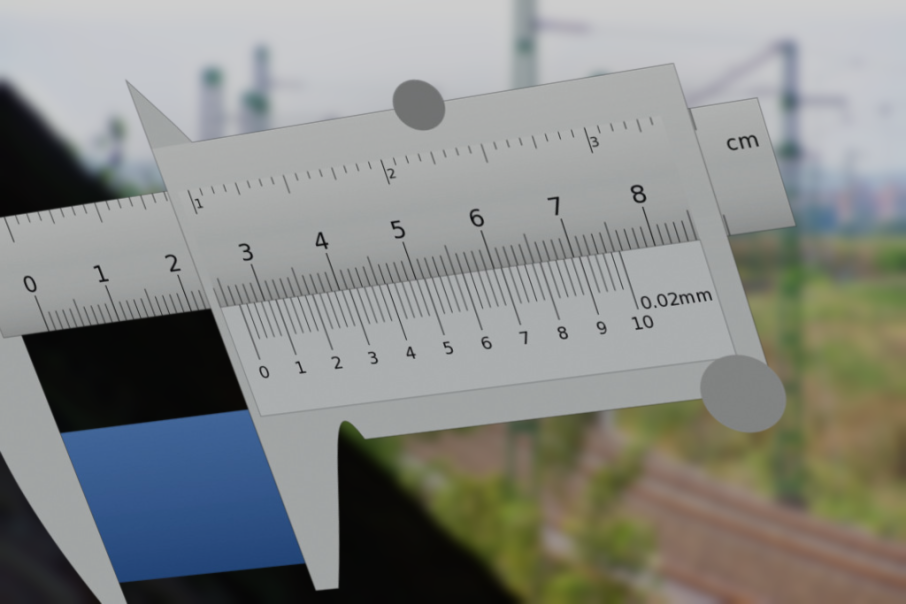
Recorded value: value=26.6 unit=mm
